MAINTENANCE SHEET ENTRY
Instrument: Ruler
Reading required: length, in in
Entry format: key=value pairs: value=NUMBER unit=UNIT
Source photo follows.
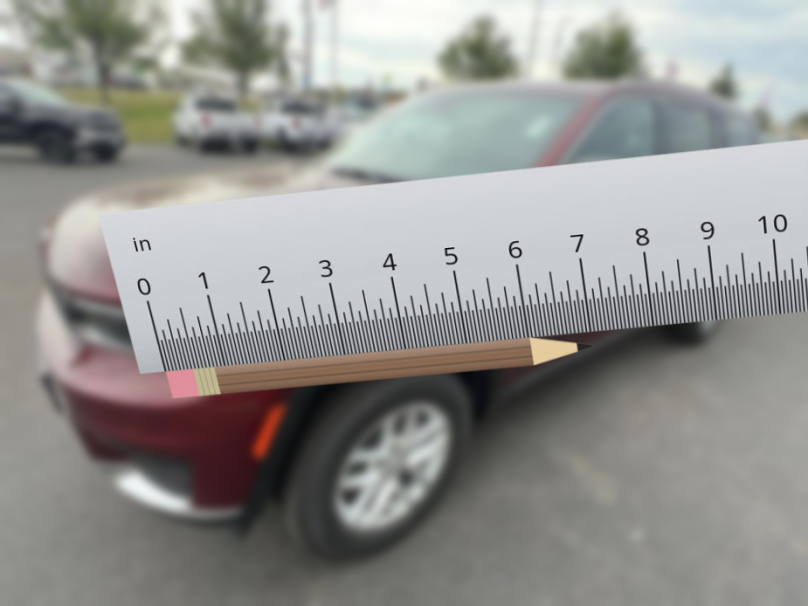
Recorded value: value=7 unit=in
